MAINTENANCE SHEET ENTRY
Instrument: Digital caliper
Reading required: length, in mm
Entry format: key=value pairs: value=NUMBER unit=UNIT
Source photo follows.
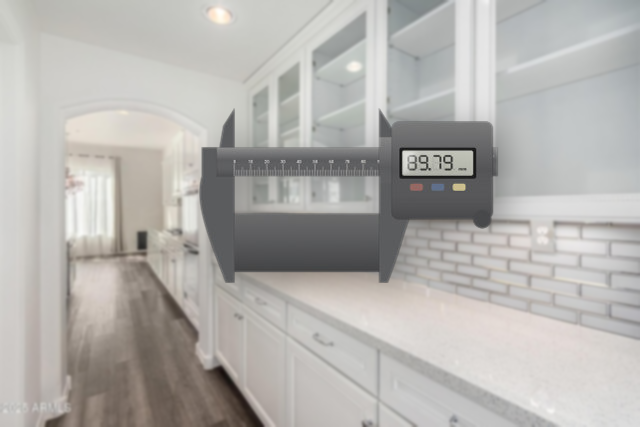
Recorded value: value=89.79 unit=mm
